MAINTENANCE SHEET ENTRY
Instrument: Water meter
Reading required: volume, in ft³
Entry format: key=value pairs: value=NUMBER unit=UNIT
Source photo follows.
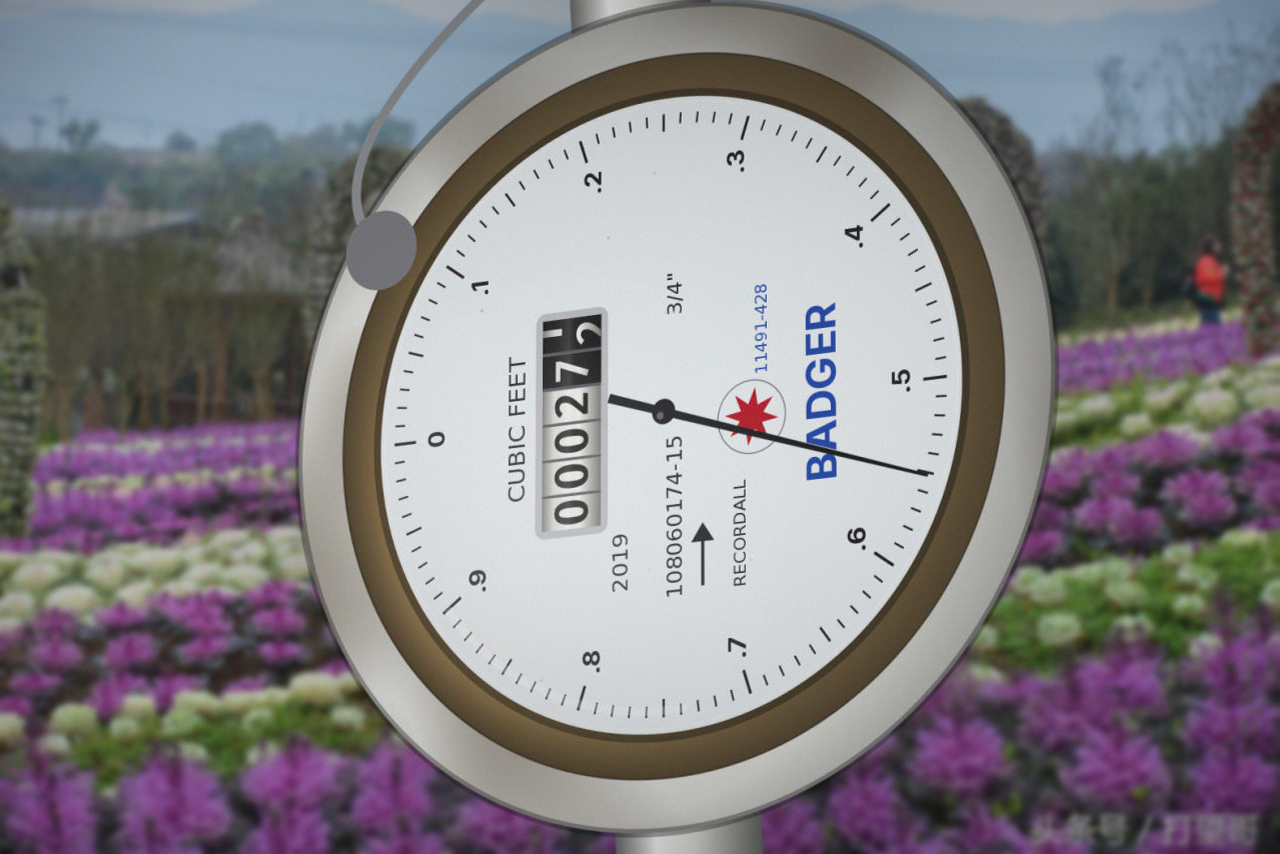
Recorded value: value=271.55 unit=ft³
